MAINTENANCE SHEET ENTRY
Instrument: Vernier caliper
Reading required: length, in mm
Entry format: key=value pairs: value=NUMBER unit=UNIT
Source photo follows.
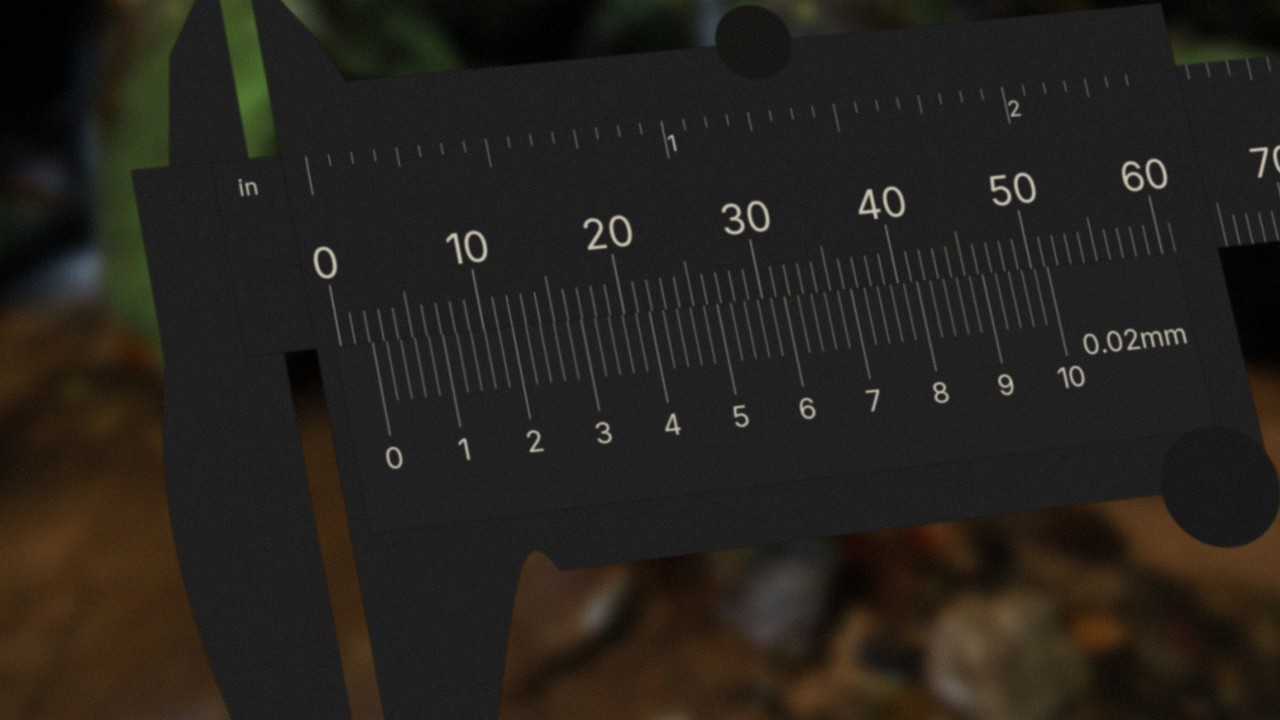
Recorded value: value=2.2 unit=mm
